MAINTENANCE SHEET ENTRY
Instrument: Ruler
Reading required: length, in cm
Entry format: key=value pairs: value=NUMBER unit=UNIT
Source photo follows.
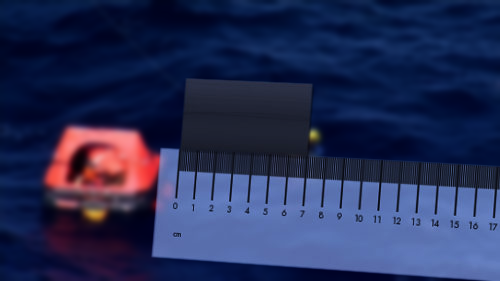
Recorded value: value=7 unit=cm
